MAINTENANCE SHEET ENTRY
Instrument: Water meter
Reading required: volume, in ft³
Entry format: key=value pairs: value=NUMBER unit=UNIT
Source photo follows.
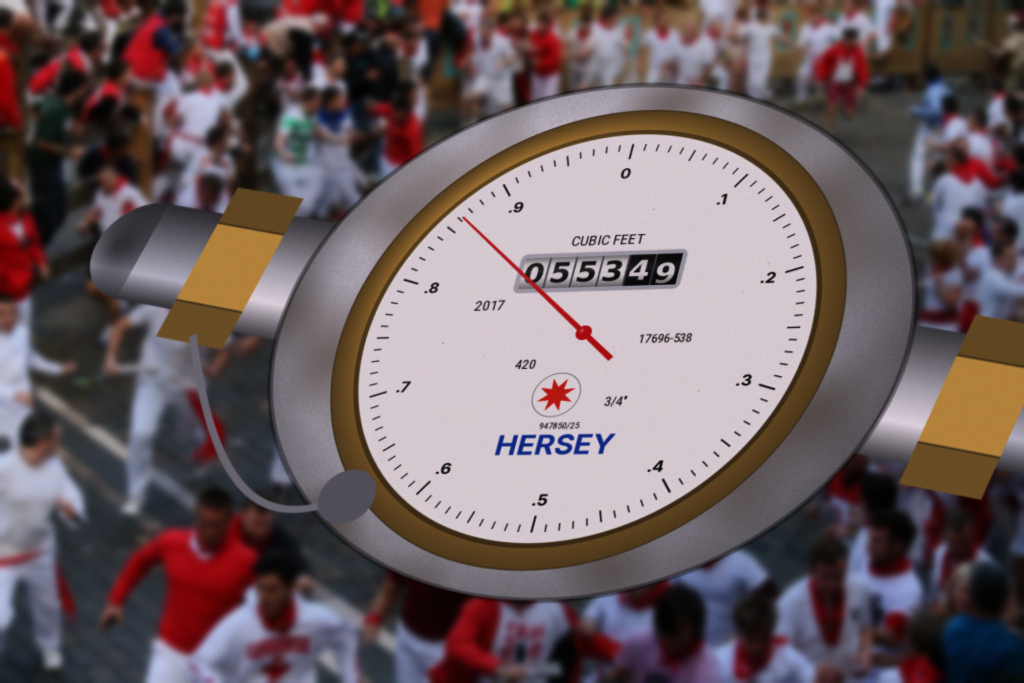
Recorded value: value=55348.86 unit=ft³
